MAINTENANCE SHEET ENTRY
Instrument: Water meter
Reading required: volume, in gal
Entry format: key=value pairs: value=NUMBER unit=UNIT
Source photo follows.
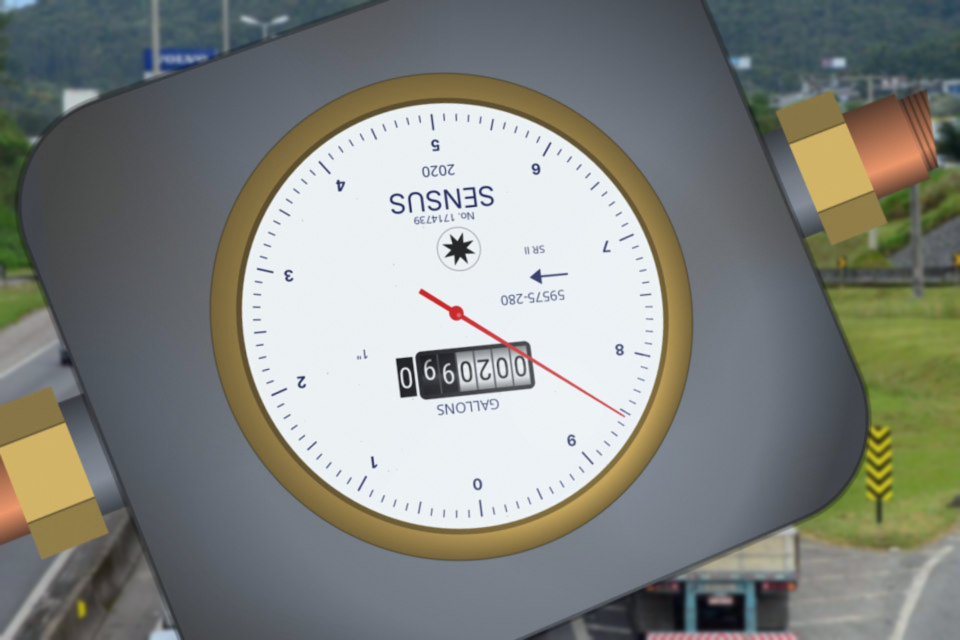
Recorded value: value=20988.5 unit=gal
